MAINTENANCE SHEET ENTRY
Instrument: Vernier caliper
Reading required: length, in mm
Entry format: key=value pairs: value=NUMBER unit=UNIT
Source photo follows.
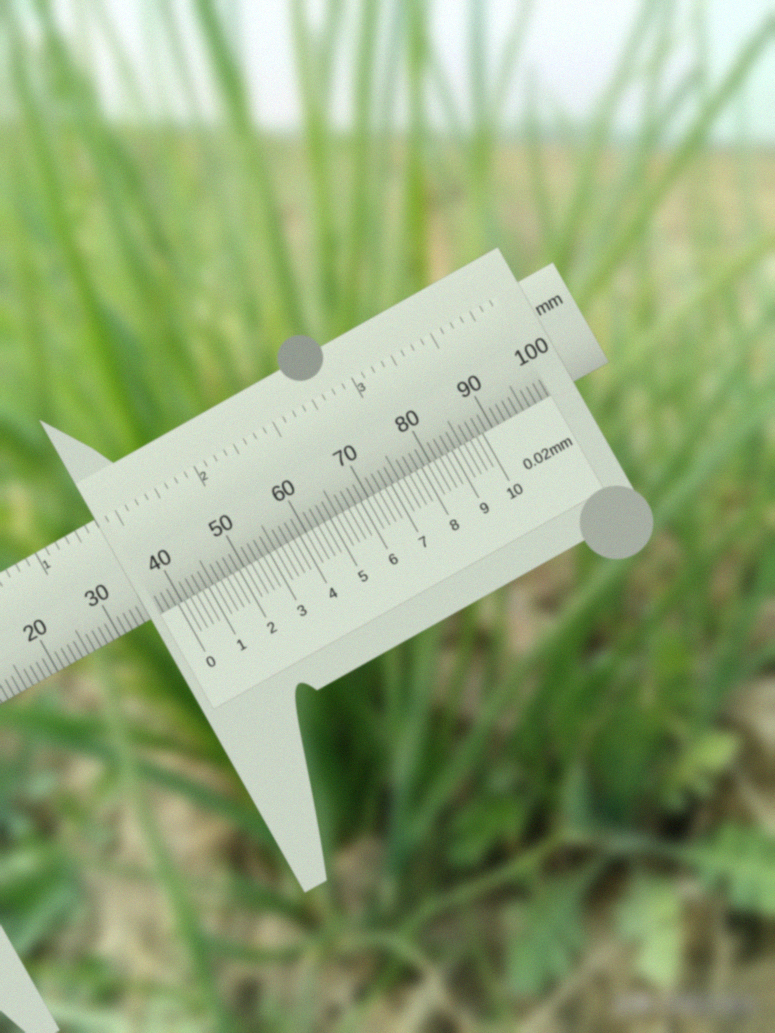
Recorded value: value=39.4 unit=mm
